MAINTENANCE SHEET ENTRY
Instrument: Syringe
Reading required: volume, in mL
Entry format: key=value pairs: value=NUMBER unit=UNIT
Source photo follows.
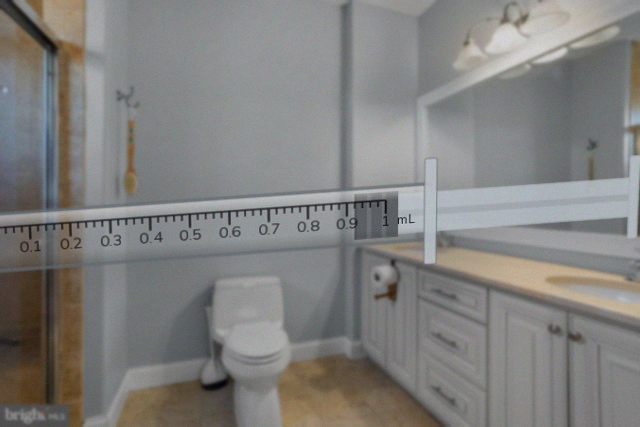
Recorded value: value=0.92 unit=mL
